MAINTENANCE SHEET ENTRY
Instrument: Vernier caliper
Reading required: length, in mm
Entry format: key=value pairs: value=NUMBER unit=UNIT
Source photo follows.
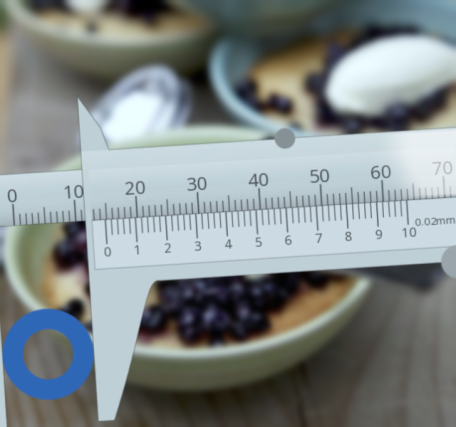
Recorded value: value=14.8 unit=mm
